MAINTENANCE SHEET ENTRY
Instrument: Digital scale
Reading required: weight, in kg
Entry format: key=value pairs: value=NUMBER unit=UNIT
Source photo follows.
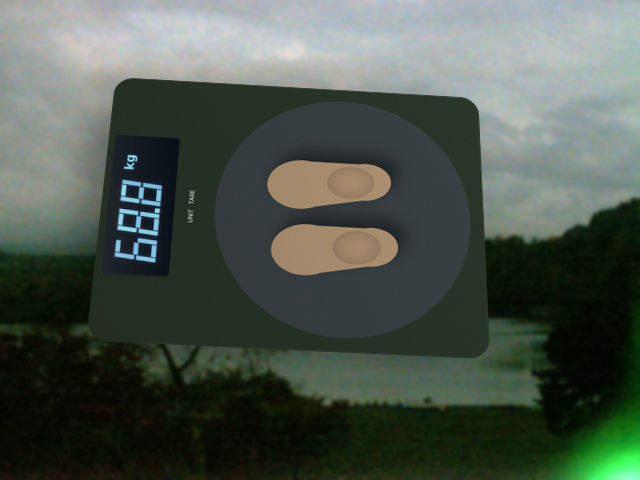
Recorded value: value=68.8 unit=kg
